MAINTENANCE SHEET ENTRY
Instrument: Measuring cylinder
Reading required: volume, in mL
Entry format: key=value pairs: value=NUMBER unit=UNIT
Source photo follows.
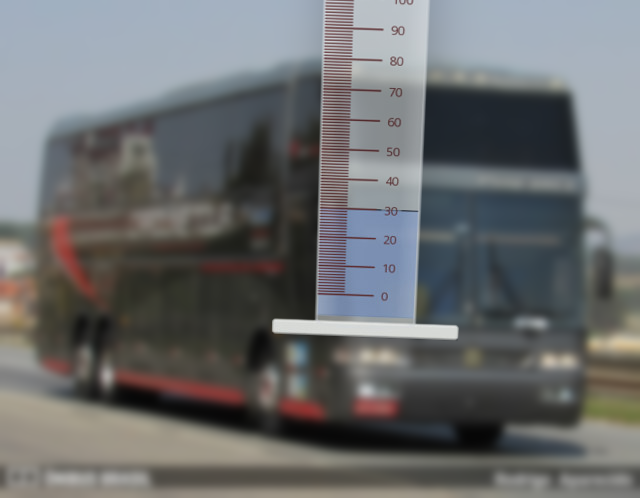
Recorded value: value=30 unit=mL
